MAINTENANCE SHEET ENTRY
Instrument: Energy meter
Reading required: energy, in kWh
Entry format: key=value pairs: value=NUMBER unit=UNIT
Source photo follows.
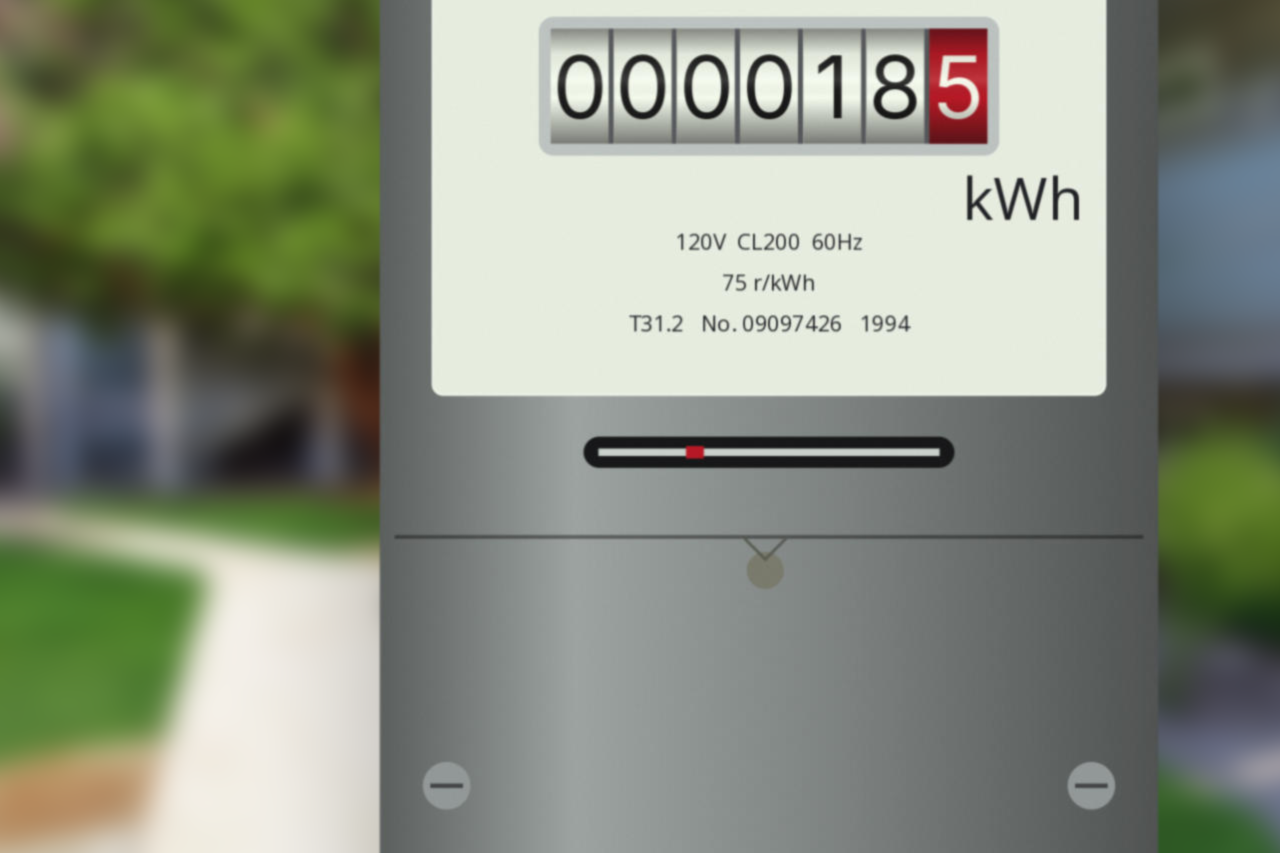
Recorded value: value=18.5 unit=kWh
